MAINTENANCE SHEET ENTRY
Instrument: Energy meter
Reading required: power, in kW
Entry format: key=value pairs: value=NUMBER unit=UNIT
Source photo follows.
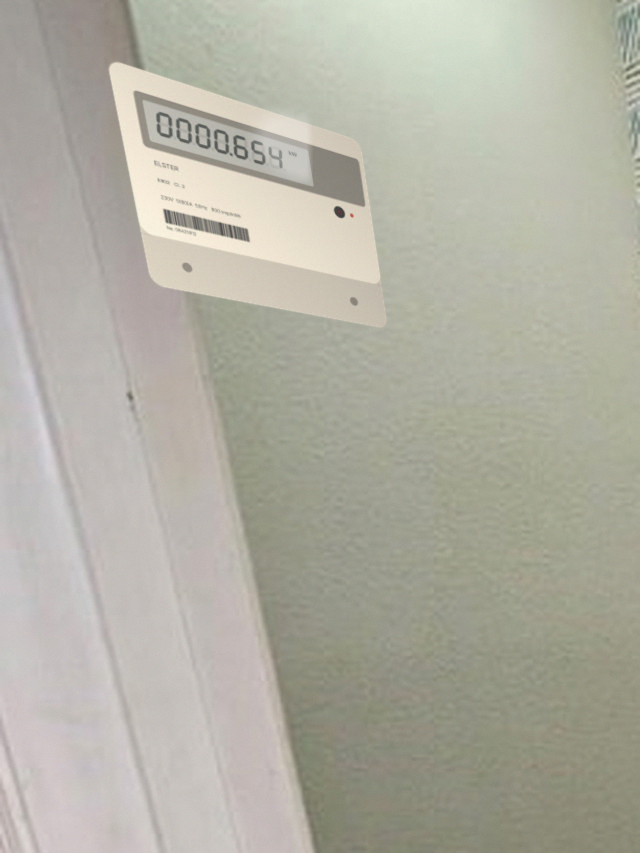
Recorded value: value=0.654 unit=kW
